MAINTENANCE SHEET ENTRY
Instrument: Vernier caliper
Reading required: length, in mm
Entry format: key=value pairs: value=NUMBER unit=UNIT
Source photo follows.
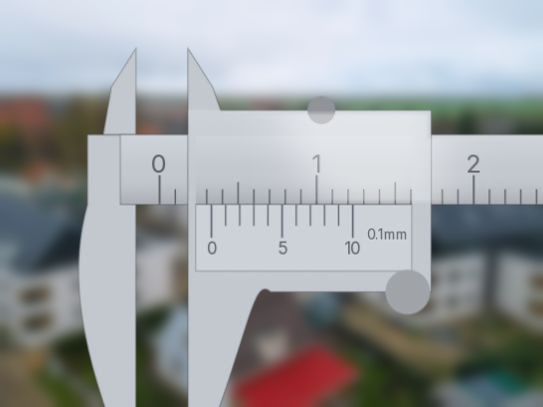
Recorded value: value=3.3 unit=mm
